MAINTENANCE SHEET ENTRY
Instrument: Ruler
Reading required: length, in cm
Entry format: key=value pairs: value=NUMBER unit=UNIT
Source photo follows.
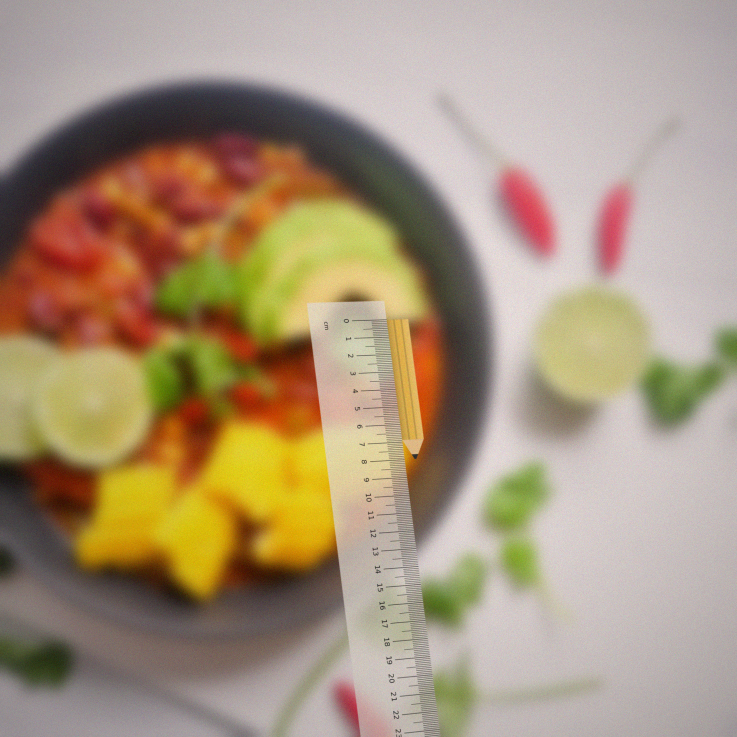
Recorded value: value=8 unit=cm
